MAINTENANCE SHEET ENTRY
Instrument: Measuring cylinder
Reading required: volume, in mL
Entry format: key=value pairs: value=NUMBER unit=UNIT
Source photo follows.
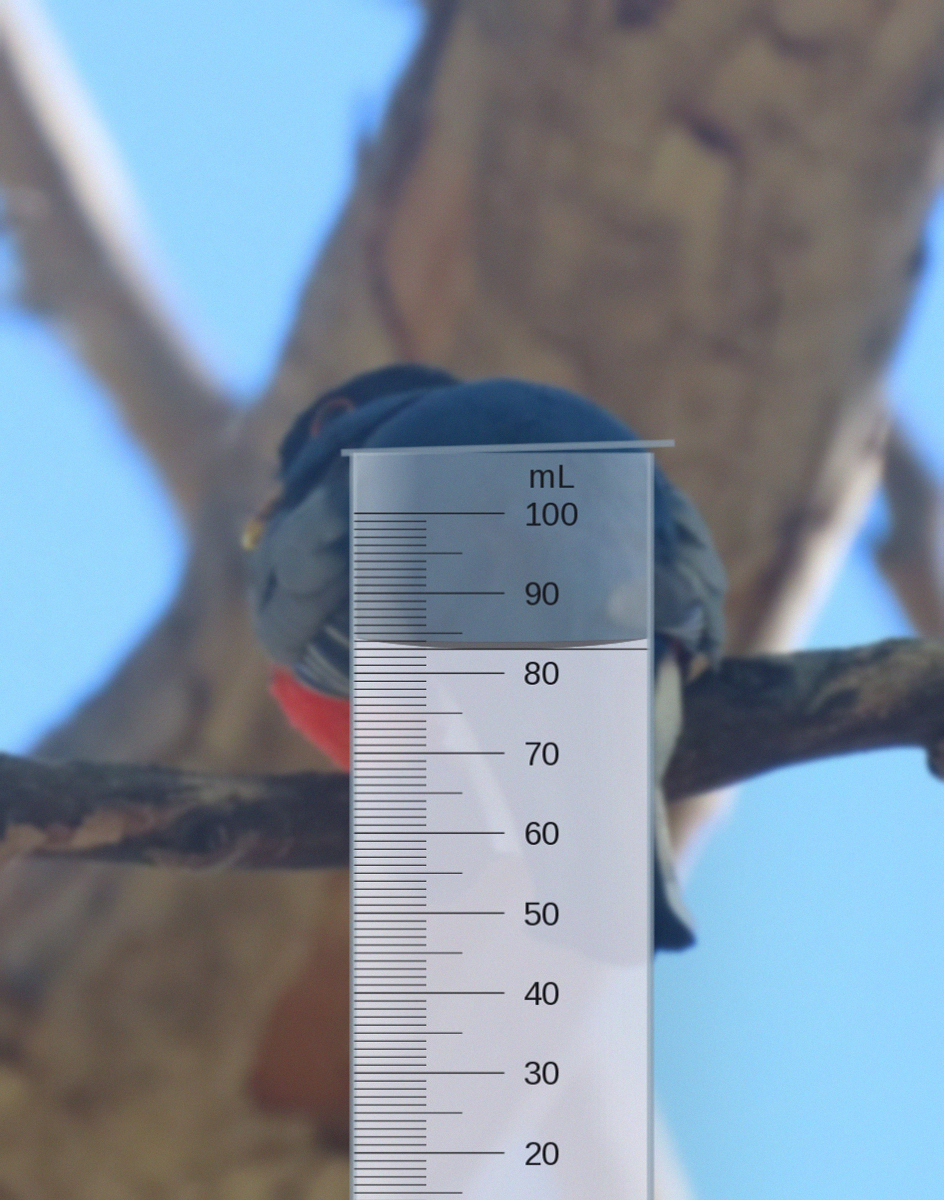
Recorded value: value=83 unit=mL
